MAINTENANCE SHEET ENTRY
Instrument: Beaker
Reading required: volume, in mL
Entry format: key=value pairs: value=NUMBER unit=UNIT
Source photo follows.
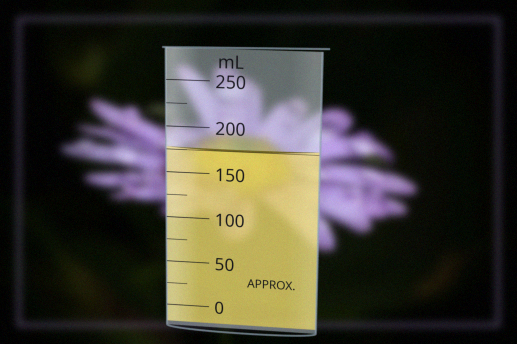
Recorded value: value=175 unit=mL
